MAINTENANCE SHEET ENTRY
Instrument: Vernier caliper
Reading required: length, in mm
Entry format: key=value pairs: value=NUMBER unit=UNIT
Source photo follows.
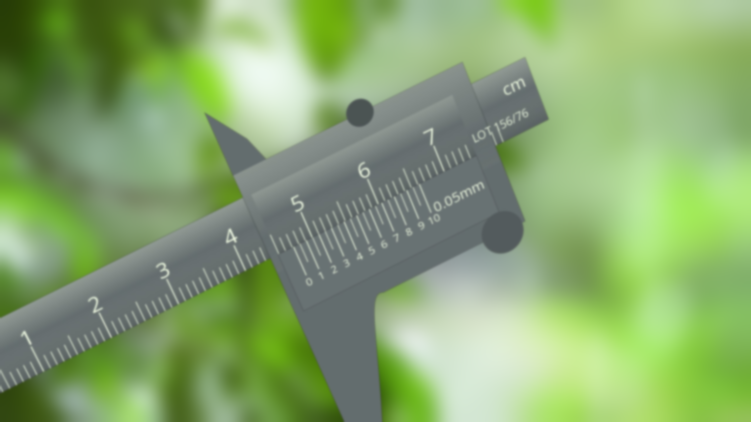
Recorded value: value=47.2 unit=mm
